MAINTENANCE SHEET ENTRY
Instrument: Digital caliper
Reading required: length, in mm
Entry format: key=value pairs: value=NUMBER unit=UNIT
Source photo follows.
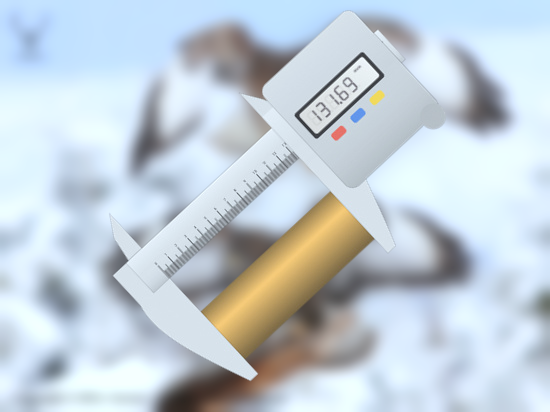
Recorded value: value=131.69 unit=mm
